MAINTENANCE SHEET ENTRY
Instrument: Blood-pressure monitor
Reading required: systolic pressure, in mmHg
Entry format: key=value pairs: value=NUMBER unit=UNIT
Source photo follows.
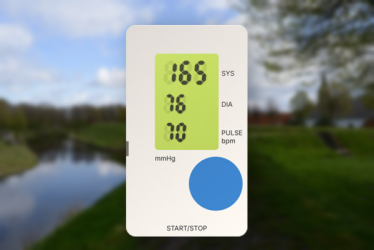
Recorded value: value=165 unit=mmHg
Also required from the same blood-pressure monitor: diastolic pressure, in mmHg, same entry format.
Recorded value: value=76 unit=mmHg
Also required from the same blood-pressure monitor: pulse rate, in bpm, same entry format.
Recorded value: value=70 unit=bpm
